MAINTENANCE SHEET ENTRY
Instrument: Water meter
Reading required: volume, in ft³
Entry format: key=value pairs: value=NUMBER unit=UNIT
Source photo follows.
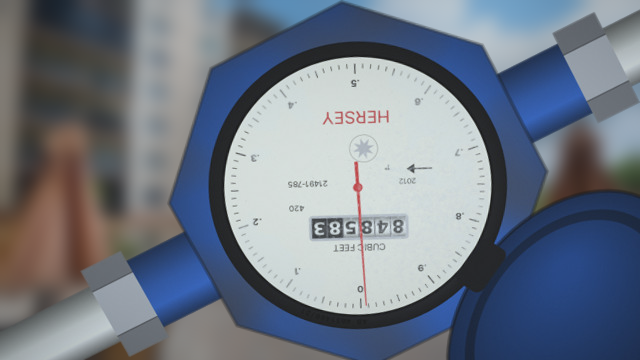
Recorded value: value=848582.99 unit=ft³
